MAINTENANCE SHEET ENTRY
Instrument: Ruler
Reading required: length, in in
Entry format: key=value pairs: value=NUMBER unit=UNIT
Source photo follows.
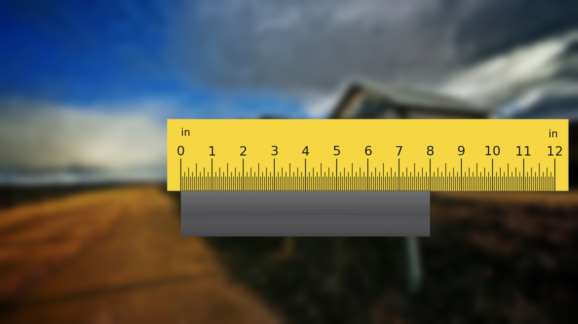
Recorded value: value=8 unit=in
